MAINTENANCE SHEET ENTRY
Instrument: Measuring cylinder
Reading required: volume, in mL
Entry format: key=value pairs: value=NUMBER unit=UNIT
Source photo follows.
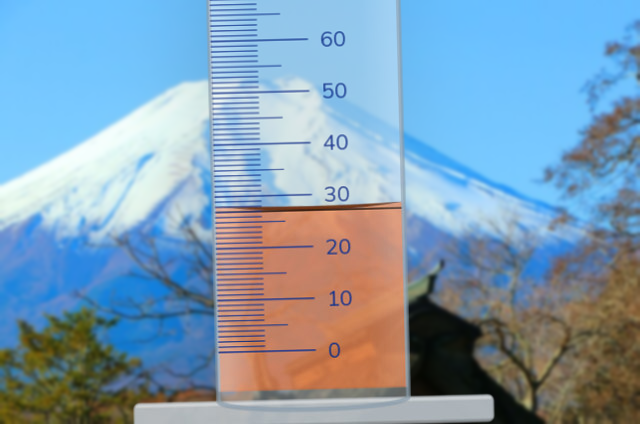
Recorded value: value=27 unit=mL
